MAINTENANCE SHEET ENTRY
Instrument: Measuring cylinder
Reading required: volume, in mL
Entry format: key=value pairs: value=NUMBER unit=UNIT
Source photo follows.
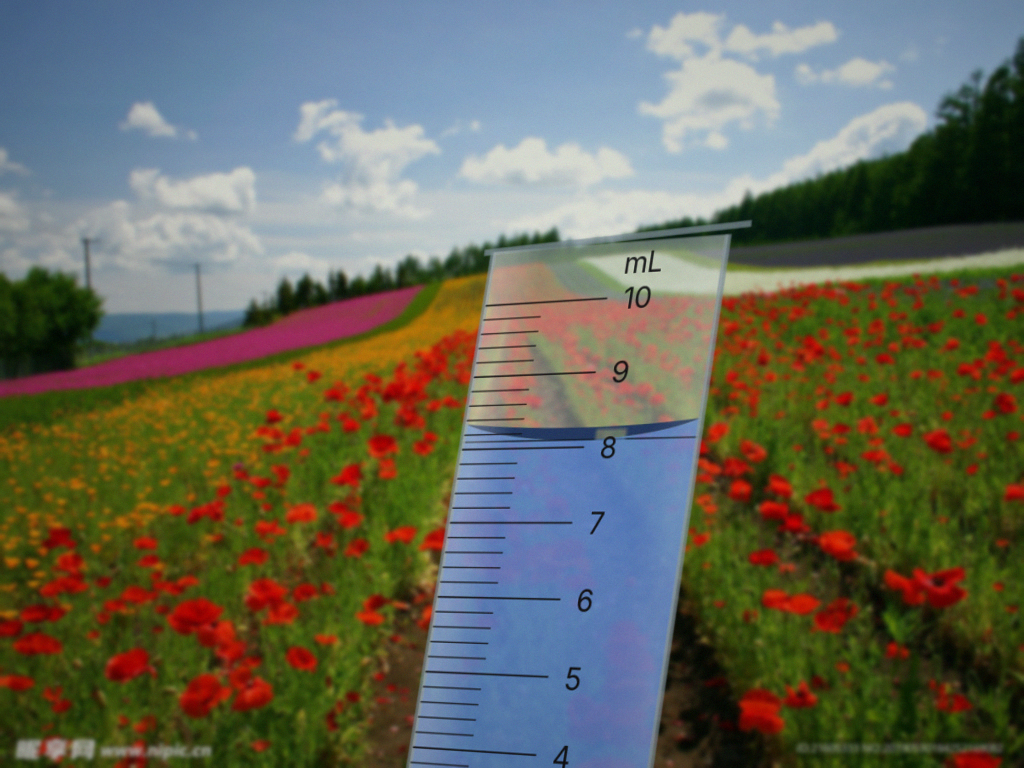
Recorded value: value=8.1 unit=mL
